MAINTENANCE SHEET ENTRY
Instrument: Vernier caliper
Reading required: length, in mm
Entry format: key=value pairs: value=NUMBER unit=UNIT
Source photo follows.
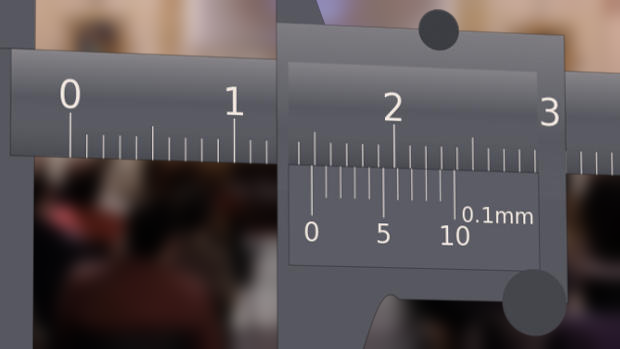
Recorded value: value=14.8 unit=mm
